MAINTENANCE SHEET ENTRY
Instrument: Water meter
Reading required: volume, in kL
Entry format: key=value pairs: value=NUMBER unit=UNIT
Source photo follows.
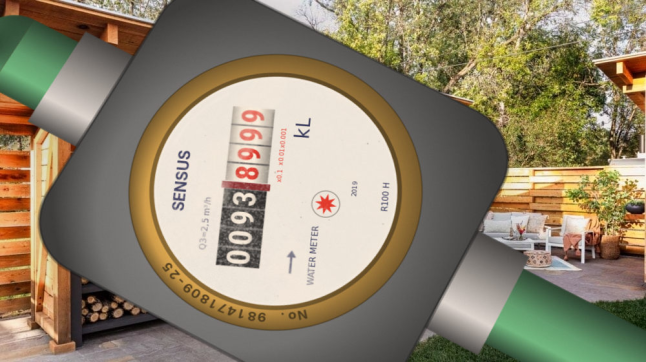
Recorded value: value=93.8999 unit=kL
